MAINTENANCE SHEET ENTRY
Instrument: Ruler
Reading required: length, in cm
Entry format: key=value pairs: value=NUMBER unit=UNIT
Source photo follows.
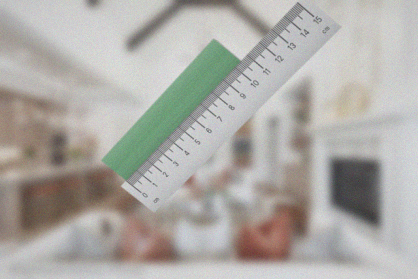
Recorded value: value=10.5 unit=cm
